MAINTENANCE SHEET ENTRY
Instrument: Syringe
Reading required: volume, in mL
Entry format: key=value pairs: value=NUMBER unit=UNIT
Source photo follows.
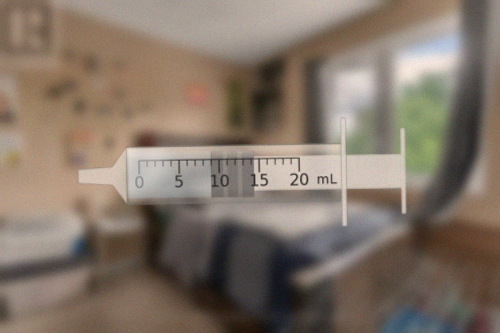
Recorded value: value=9 unit=mL
